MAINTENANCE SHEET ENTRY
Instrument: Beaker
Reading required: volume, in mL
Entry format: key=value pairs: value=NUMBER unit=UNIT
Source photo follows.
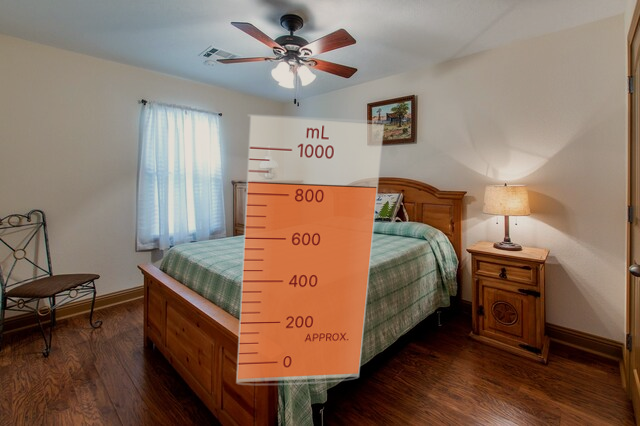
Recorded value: value=850 unit=mL
